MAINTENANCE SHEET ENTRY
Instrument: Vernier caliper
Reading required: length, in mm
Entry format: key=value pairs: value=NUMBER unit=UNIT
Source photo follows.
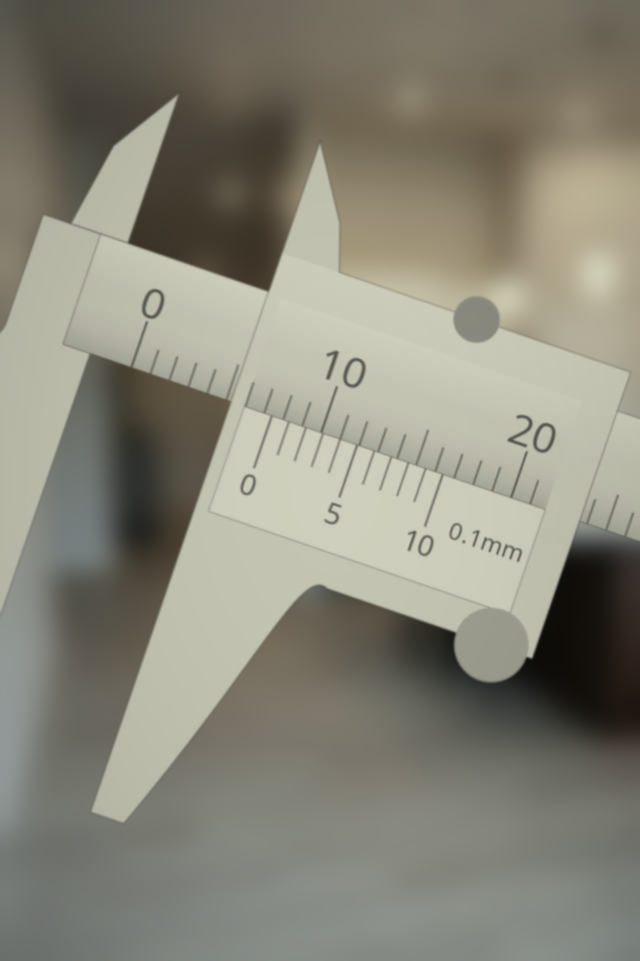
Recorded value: value=7.4 unit=mm
